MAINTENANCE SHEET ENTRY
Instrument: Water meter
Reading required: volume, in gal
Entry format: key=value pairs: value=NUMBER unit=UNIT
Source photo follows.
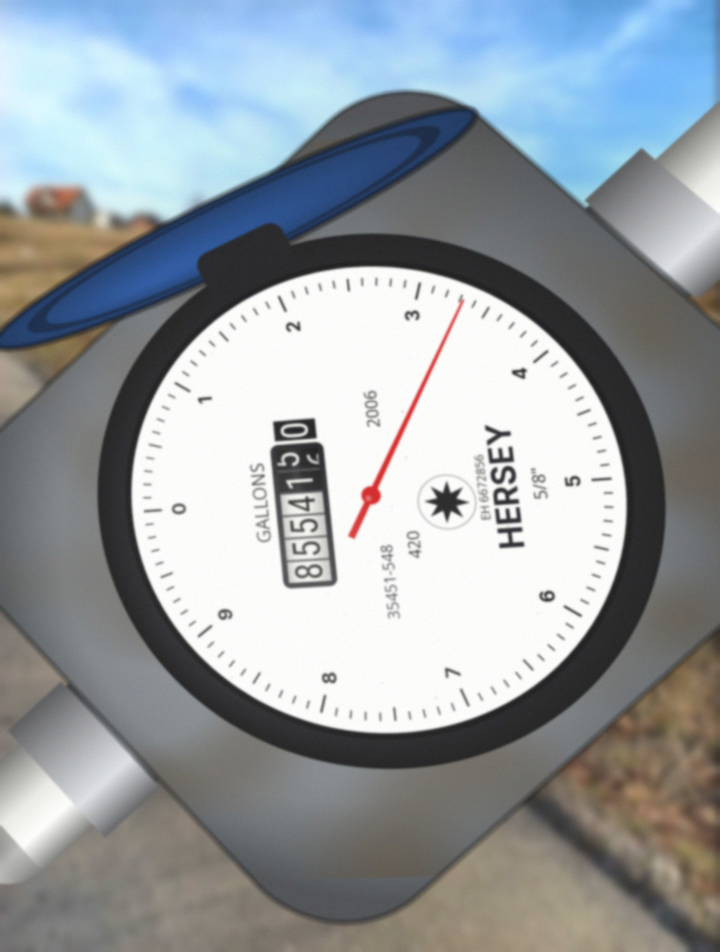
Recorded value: value=8554153.3 unit=gal
